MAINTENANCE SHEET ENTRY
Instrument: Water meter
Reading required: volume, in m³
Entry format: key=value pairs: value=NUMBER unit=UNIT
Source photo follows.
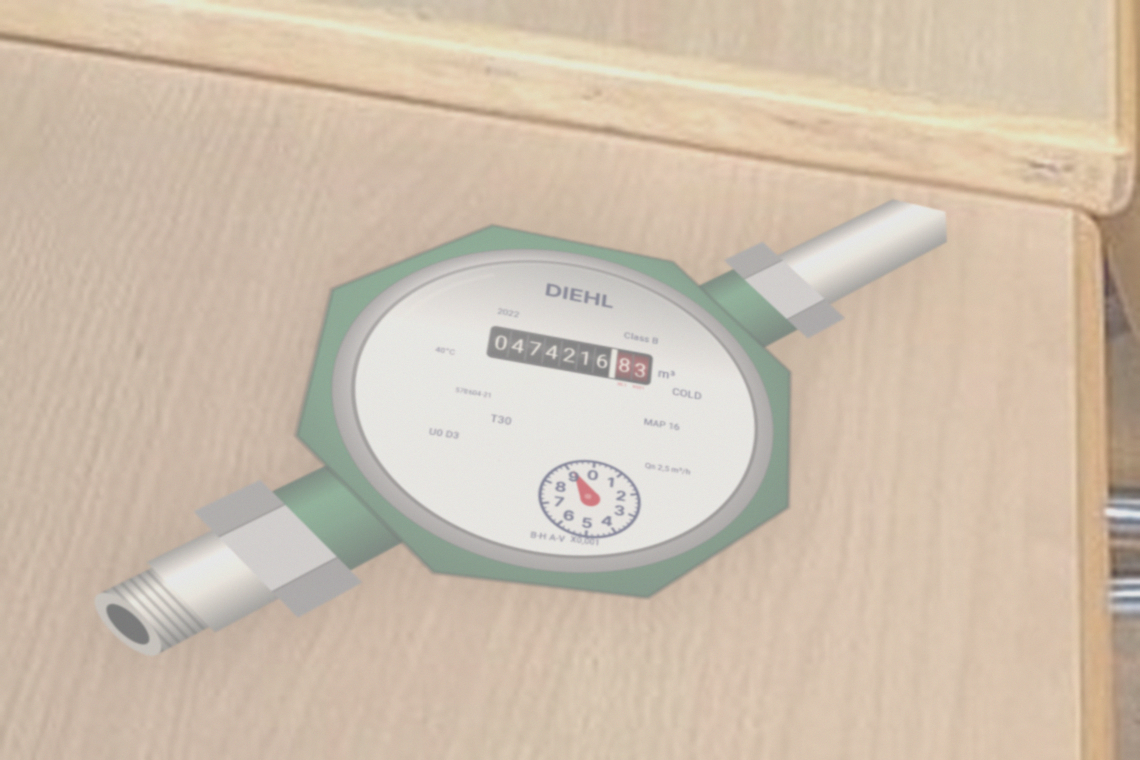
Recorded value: value=474216.829 unit=m³
